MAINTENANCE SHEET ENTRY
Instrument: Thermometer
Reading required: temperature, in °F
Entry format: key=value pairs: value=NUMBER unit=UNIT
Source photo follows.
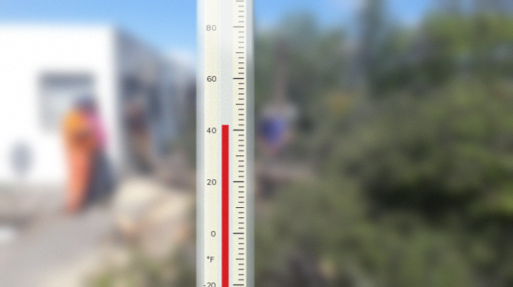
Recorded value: value=42 unit=°F
